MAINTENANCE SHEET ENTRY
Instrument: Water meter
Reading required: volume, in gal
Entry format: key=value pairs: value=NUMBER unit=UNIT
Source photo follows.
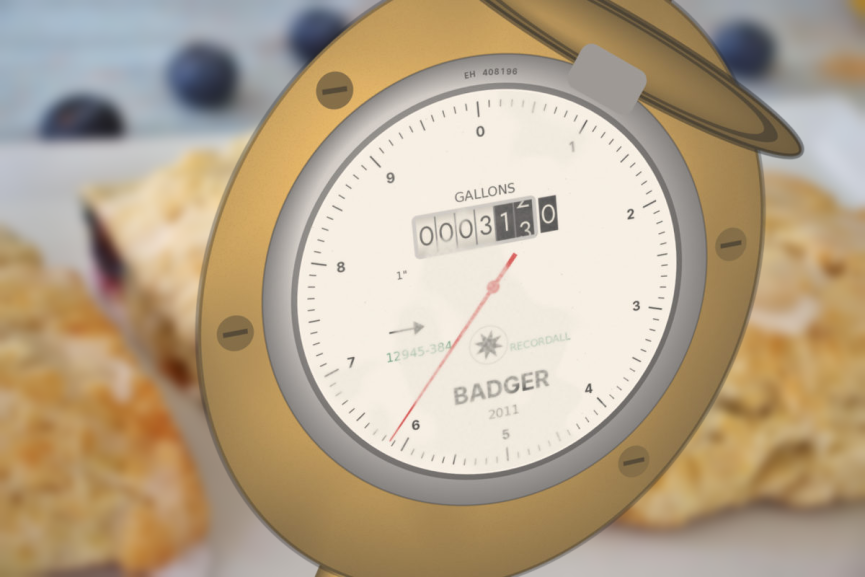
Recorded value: value=3126.1 unit=gal
